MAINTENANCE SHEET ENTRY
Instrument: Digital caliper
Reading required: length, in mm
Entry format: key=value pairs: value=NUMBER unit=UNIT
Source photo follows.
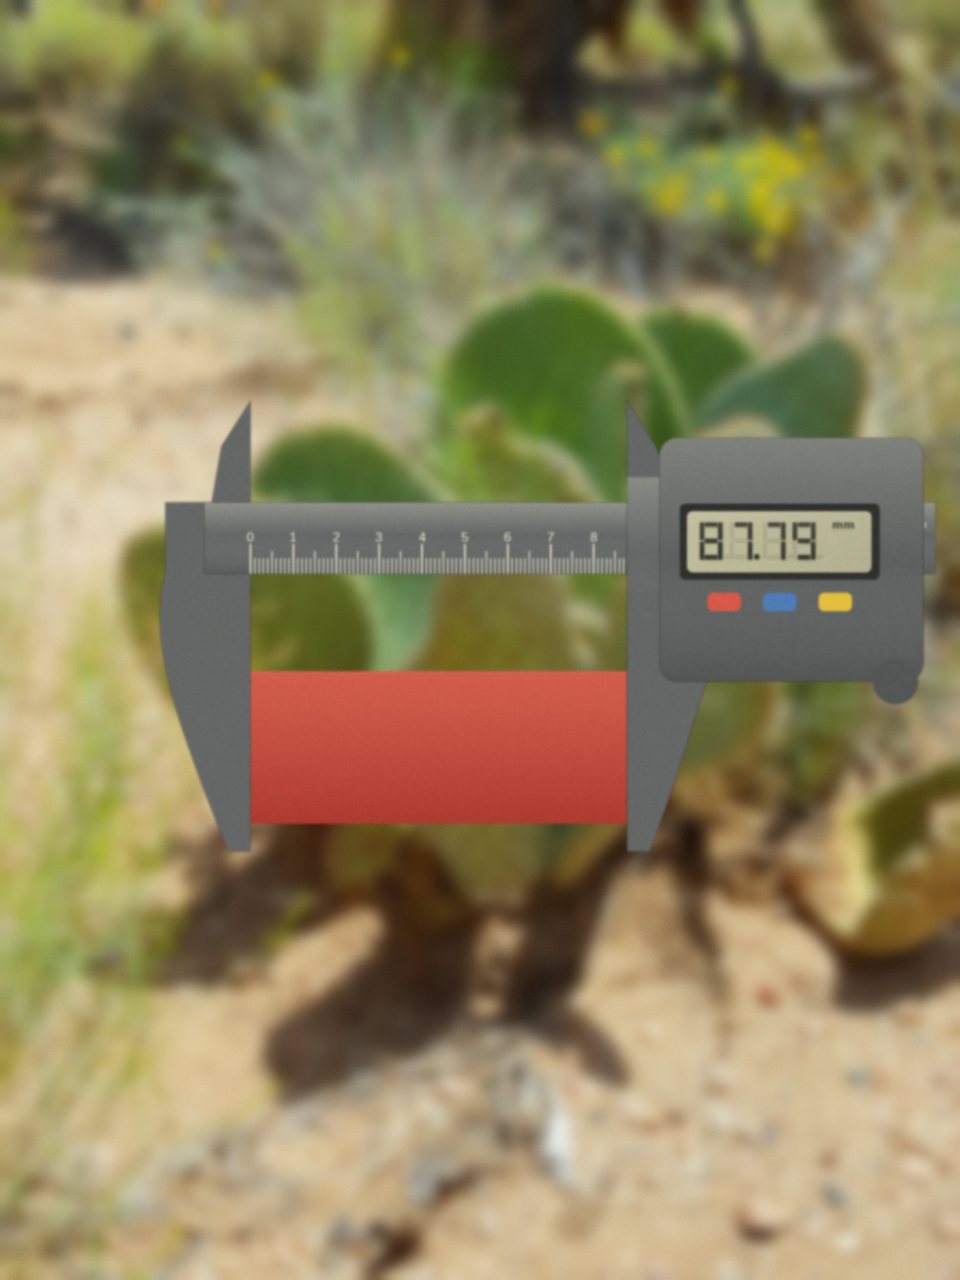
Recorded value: value=87.79 unit=mm
